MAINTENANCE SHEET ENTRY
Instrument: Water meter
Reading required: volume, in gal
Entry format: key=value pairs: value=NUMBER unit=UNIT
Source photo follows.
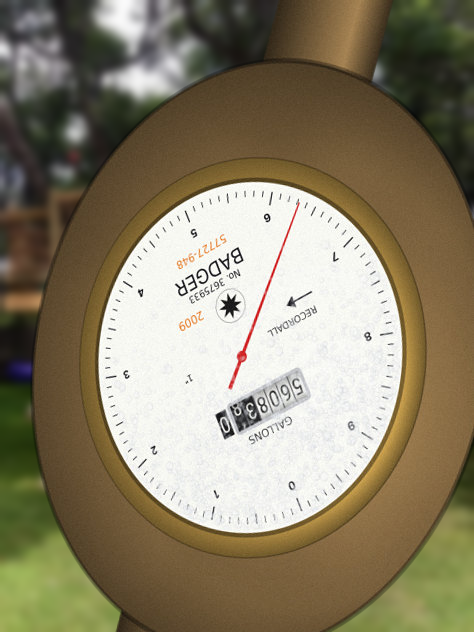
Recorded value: value=5608376.3 unit=gal
